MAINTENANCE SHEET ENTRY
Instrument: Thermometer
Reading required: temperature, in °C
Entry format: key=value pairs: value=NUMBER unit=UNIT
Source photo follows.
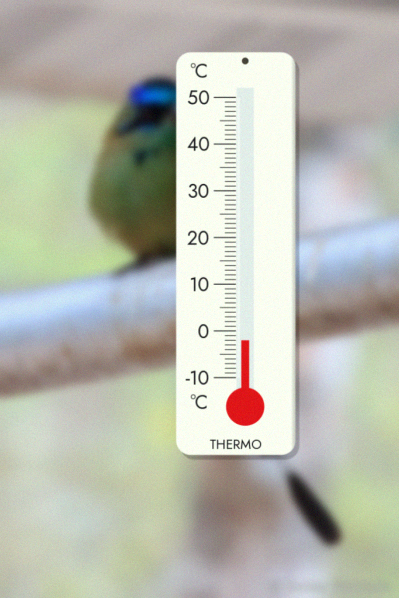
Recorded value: value=-2 unit=°C
